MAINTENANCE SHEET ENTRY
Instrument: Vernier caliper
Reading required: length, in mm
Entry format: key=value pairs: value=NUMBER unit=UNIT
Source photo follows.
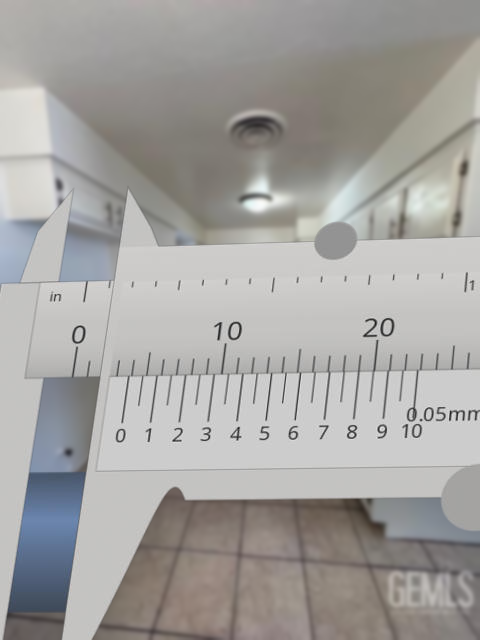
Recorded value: value=3.8 unit=mm
